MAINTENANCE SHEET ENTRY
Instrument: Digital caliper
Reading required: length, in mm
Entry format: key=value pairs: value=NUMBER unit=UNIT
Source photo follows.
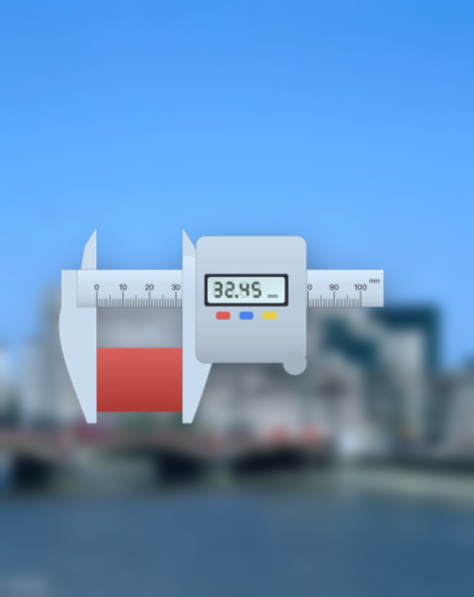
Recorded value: value=32.45 unit=mm
